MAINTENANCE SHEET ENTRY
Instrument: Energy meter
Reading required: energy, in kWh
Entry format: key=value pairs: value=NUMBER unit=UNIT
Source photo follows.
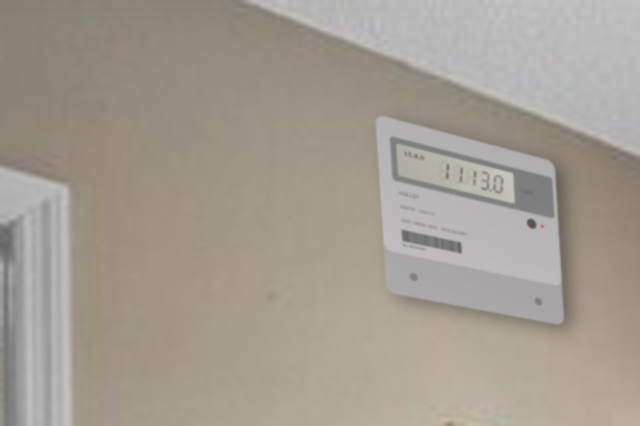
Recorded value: value=1113.0 unit=kWh
